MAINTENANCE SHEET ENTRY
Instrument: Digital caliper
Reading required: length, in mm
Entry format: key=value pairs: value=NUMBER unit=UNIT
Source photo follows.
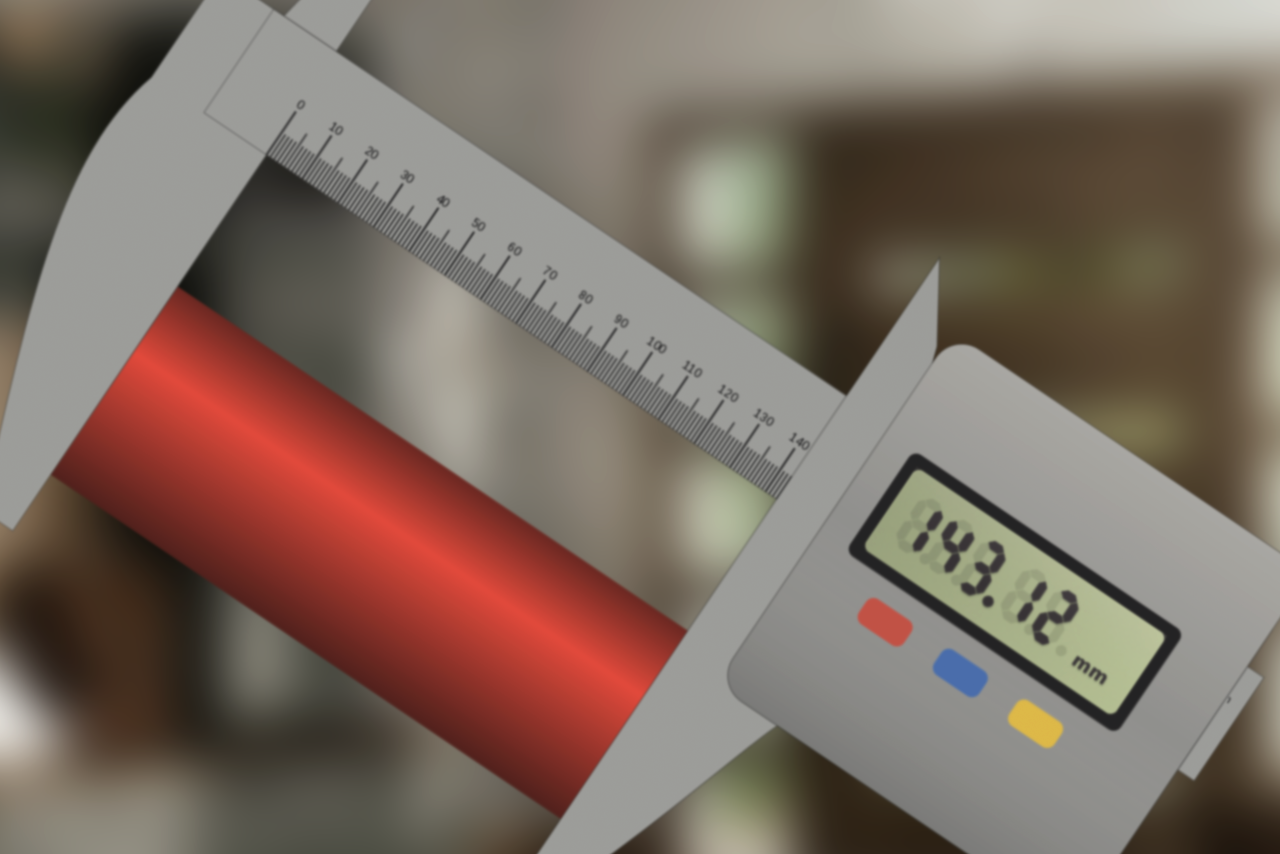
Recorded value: value=143.12 unit=mm
